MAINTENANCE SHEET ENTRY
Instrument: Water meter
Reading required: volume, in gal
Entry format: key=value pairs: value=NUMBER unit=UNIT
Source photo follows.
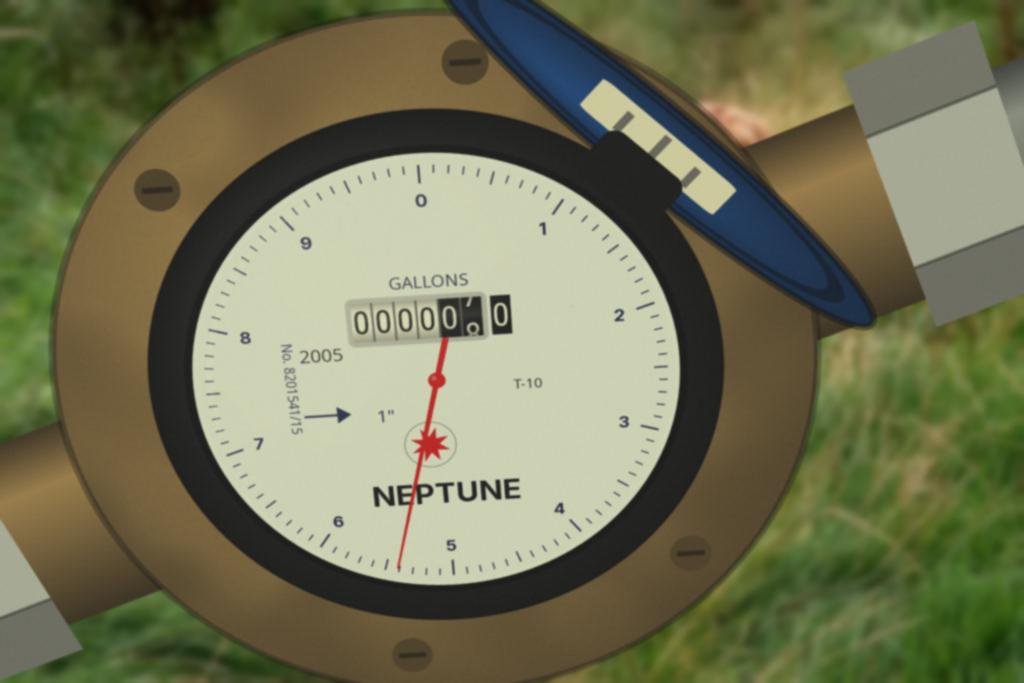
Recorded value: value=75.4 unit=gal
